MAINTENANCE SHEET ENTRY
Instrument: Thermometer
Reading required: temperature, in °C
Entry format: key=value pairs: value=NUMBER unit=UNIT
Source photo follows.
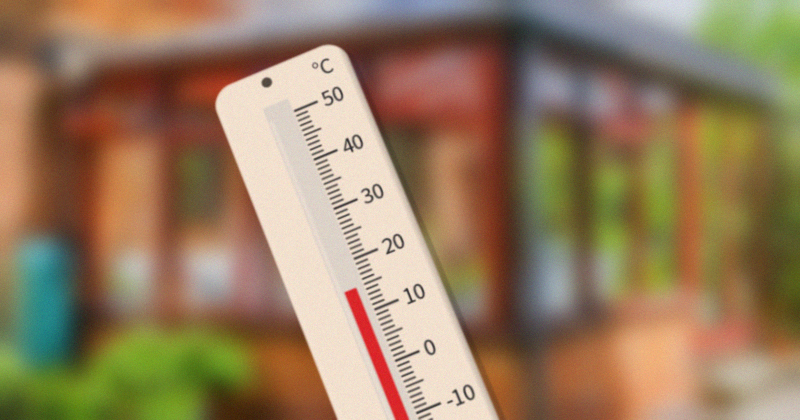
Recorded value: value=15 unit=°C
